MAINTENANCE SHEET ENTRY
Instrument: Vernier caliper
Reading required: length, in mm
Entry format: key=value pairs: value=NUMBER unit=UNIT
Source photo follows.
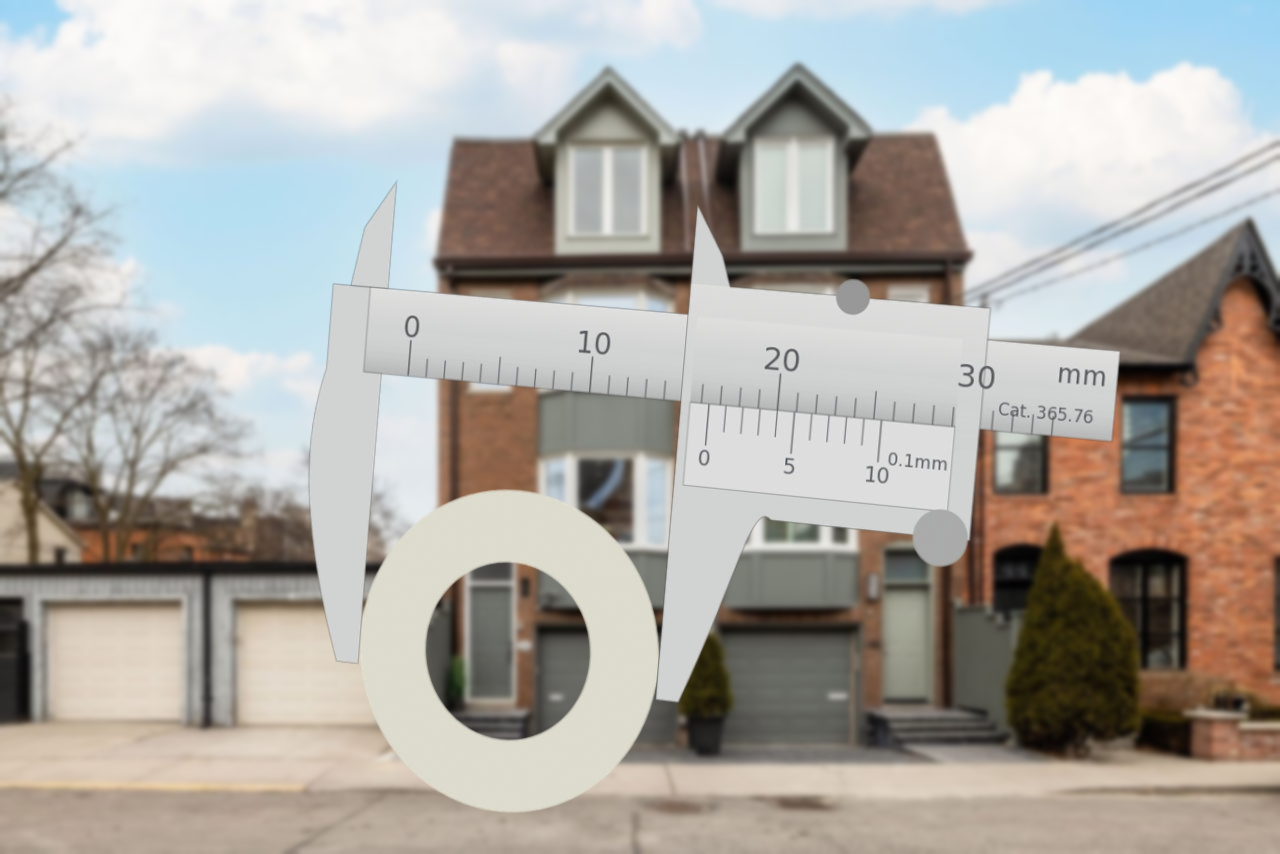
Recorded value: value=16.4 unit=mm
